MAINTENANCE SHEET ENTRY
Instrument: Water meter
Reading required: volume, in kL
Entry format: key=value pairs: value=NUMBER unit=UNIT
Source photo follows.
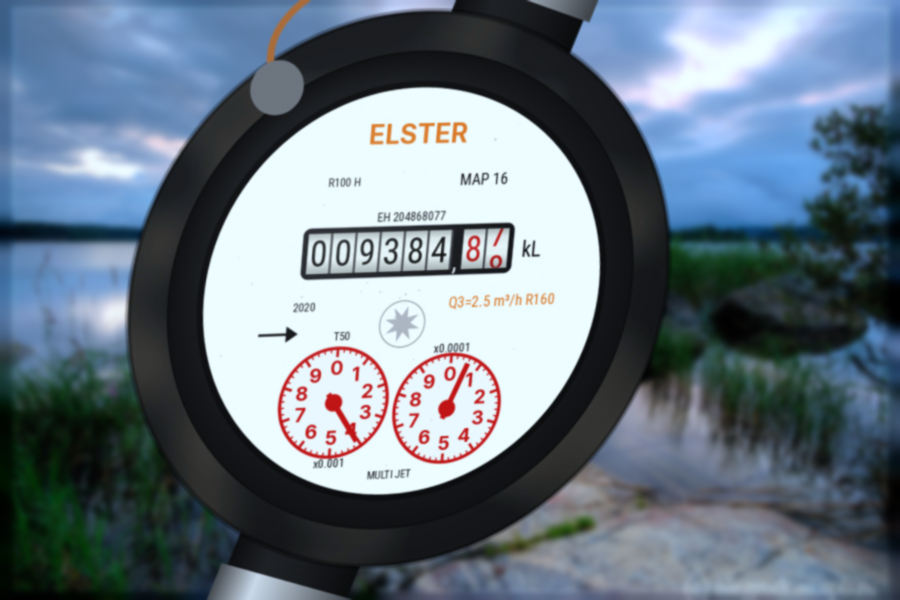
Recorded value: value=9384.8740 unit=kL
